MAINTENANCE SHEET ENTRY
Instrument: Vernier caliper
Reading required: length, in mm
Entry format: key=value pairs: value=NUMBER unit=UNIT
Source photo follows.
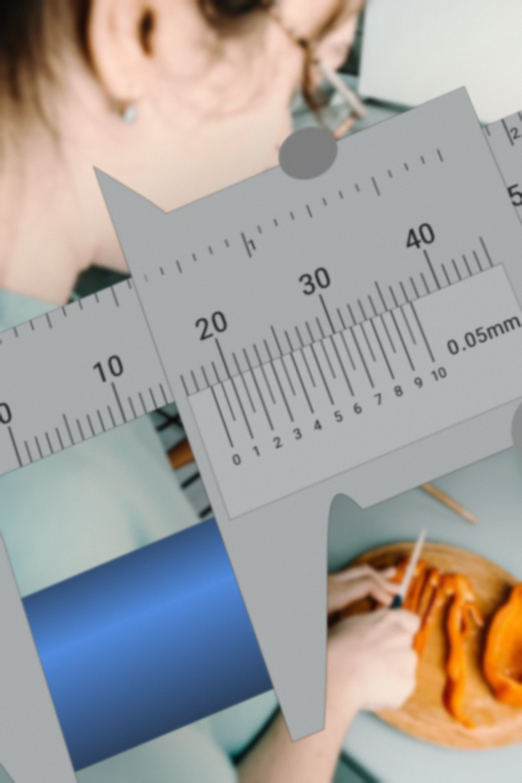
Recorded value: value=18.2 unit=mm
